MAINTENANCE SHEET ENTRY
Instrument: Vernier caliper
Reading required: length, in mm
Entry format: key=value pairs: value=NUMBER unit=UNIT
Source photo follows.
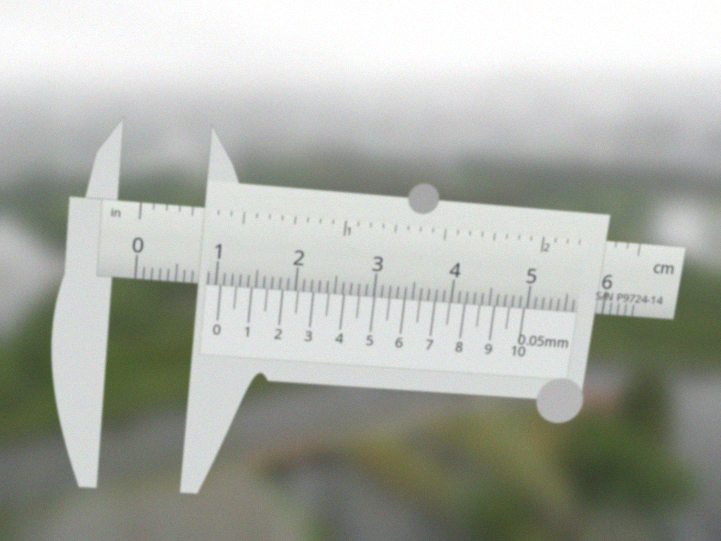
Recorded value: value=10.6 unit=mm
